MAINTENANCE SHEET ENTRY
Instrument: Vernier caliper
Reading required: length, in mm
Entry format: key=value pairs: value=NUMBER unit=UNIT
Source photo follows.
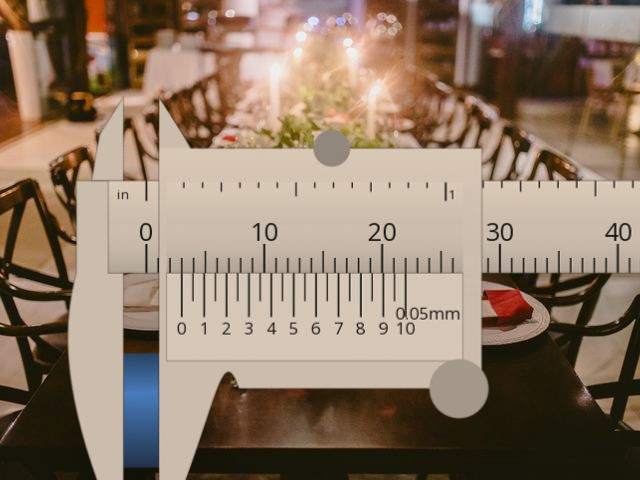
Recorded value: value=3.0 unit=mm
